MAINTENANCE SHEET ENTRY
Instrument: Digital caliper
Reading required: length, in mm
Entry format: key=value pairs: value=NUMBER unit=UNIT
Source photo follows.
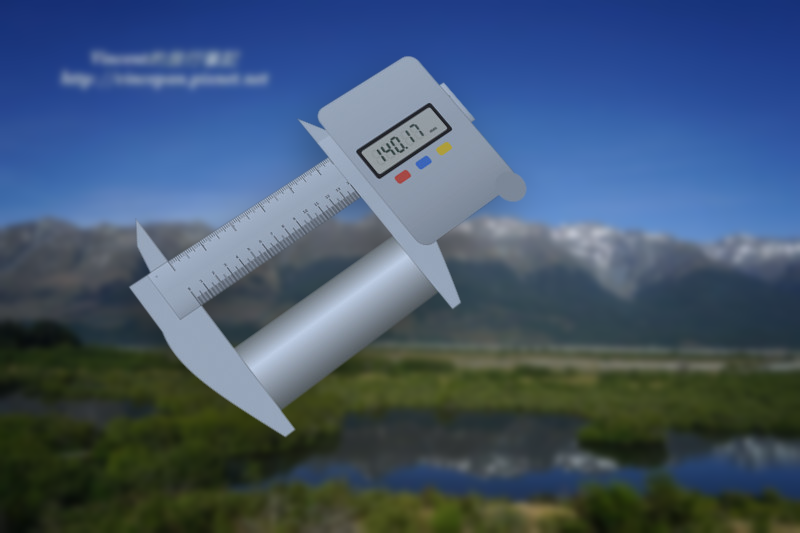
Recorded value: value=140.17 unit=mm
